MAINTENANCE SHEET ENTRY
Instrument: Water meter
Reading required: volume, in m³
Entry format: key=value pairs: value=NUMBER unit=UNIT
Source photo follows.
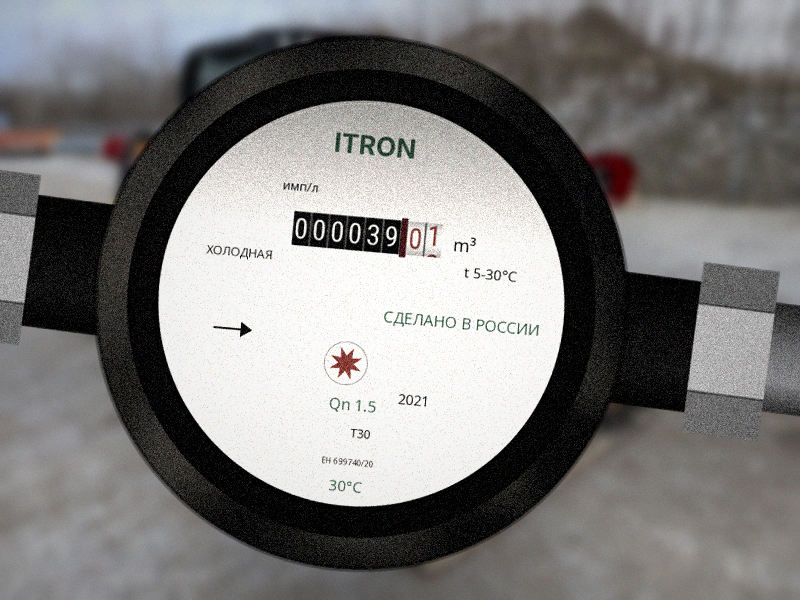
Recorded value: value=39.01 unit=m³
